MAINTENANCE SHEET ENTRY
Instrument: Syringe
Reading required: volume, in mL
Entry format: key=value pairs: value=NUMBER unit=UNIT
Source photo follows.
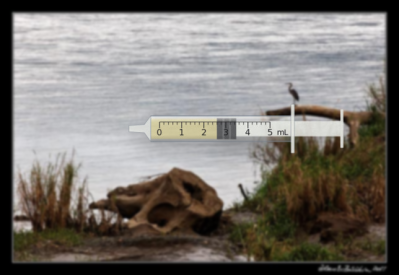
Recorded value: value=2.6 unit=mL
